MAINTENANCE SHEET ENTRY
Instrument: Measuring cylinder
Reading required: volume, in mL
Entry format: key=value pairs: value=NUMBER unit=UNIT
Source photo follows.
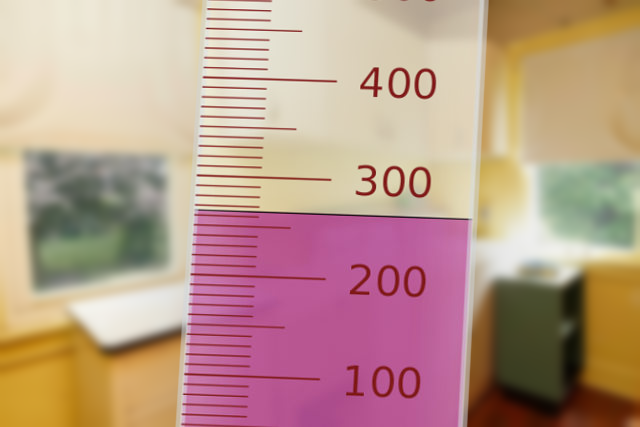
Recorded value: value=265 unit=mL
